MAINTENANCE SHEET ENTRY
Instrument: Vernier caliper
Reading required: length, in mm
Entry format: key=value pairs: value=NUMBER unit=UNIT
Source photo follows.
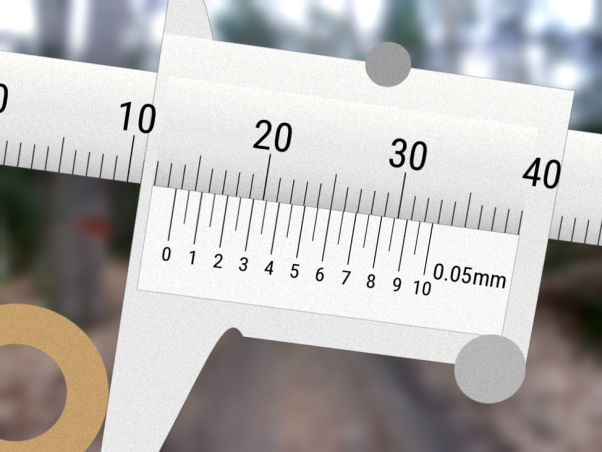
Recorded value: value=13.6 unit=mm
